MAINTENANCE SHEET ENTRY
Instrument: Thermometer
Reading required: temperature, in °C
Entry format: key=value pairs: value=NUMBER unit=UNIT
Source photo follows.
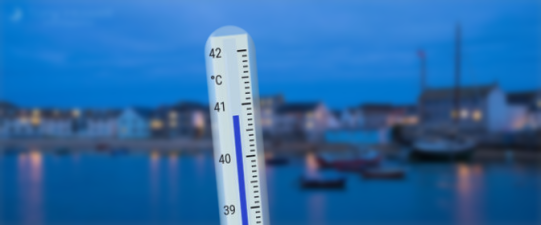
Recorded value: value=40.8 unit=°C
